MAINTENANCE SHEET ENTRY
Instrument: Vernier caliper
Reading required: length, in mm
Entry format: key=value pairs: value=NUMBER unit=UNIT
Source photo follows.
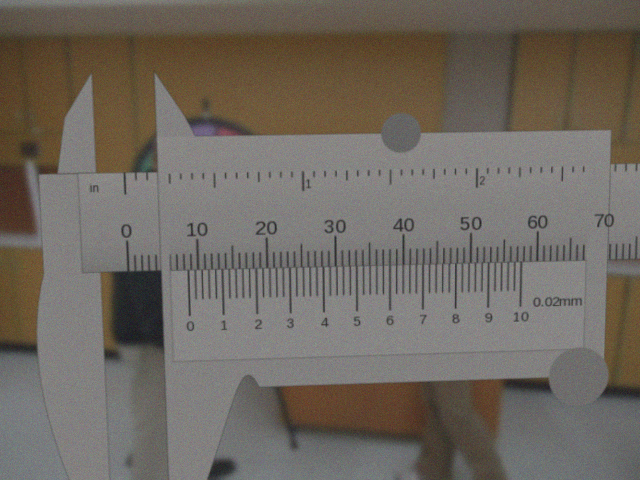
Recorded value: value=8.6 unit=mm
